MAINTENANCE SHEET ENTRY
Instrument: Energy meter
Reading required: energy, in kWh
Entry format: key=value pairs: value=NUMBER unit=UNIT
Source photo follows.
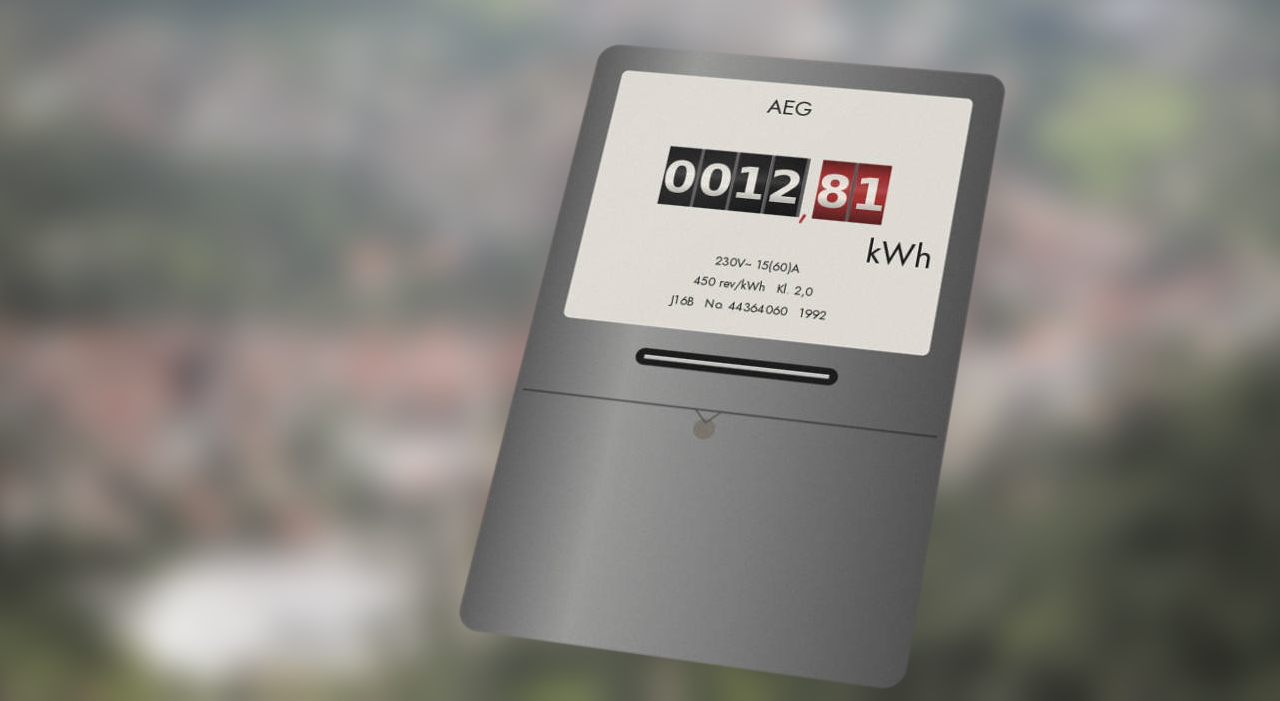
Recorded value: value=12.81 unit=kWh
